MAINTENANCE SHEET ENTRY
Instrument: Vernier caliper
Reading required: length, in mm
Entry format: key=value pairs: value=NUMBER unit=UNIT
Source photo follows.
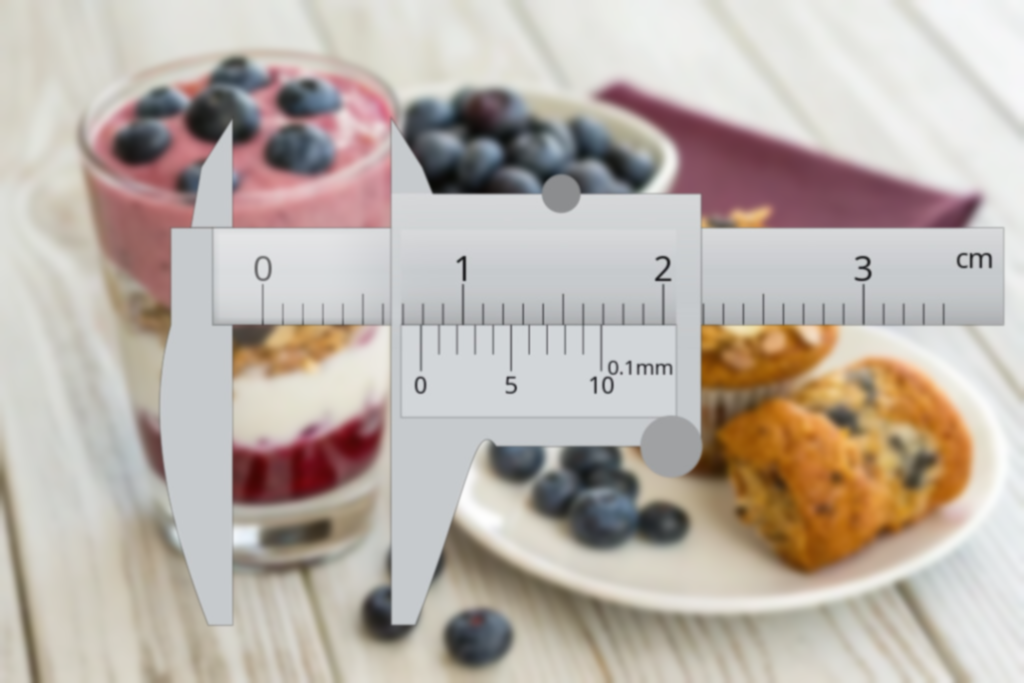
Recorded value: value=7.9 unit=mm
